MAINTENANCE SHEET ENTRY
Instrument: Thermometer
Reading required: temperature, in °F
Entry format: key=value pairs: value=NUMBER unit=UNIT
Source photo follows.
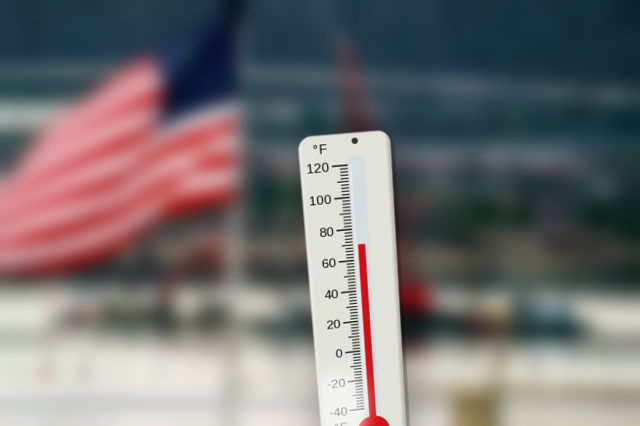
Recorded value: value=70 unit=°F
